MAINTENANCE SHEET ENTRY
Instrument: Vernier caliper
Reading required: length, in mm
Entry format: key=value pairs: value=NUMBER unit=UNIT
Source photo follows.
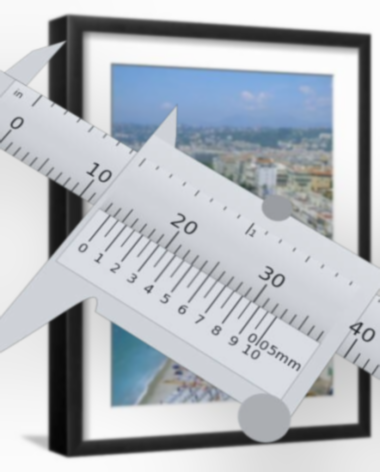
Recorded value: value=13.6 unit=mm
